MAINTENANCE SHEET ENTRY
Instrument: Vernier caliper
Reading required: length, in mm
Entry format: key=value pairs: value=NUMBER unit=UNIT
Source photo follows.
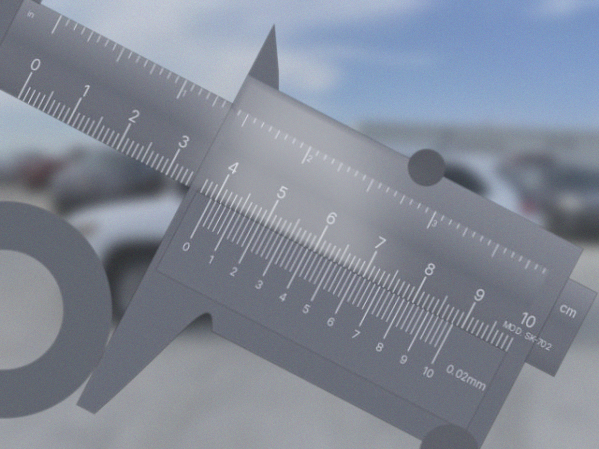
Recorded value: value=39.2 unit=mm
